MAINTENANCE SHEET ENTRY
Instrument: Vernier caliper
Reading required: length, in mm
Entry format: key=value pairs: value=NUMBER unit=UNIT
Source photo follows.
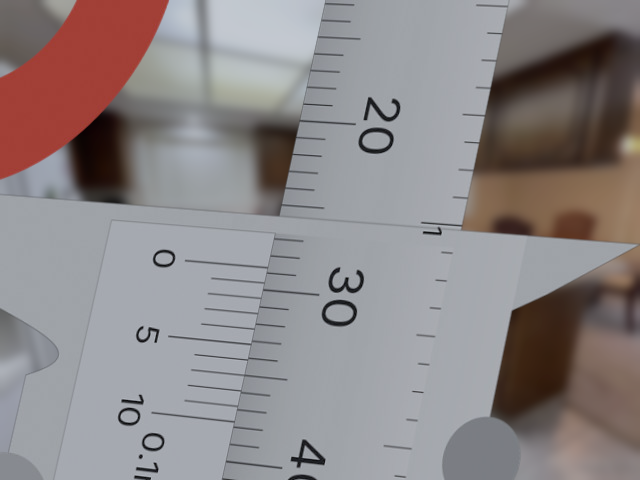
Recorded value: value=28.7 unit=mm
